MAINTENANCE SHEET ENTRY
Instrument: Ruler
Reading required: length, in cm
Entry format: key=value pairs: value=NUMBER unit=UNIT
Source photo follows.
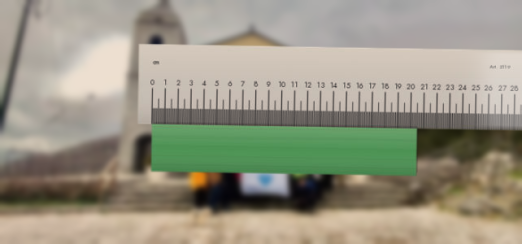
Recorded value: value=20.5 unit=cm
